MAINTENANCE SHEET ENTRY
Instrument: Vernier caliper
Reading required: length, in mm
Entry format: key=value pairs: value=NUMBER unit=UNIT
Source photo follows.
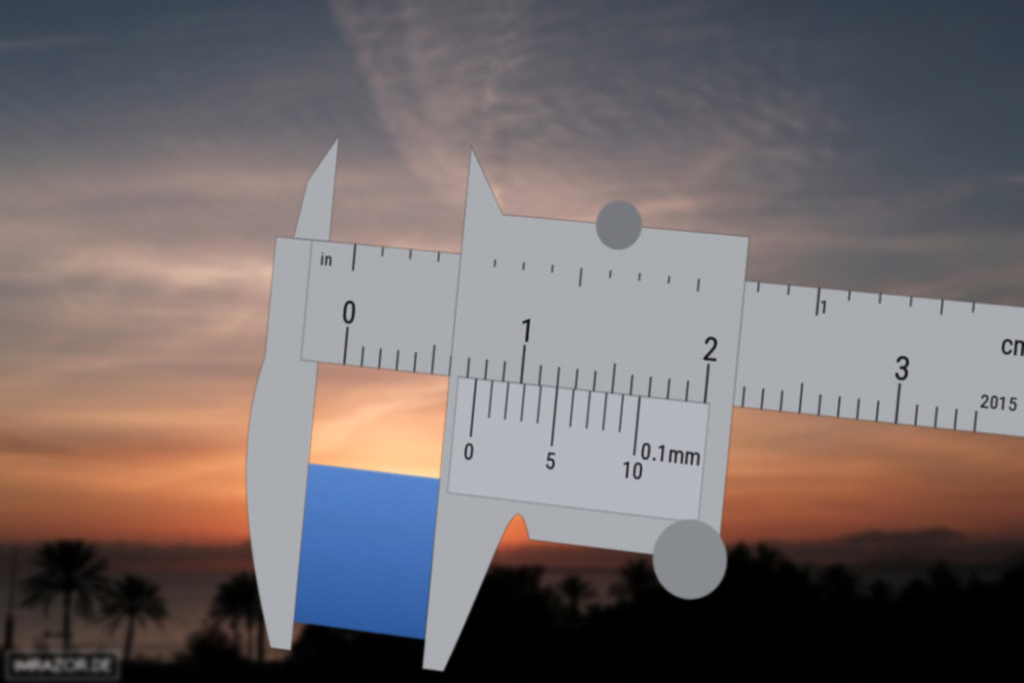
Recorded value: value=7.5 unit=mm
